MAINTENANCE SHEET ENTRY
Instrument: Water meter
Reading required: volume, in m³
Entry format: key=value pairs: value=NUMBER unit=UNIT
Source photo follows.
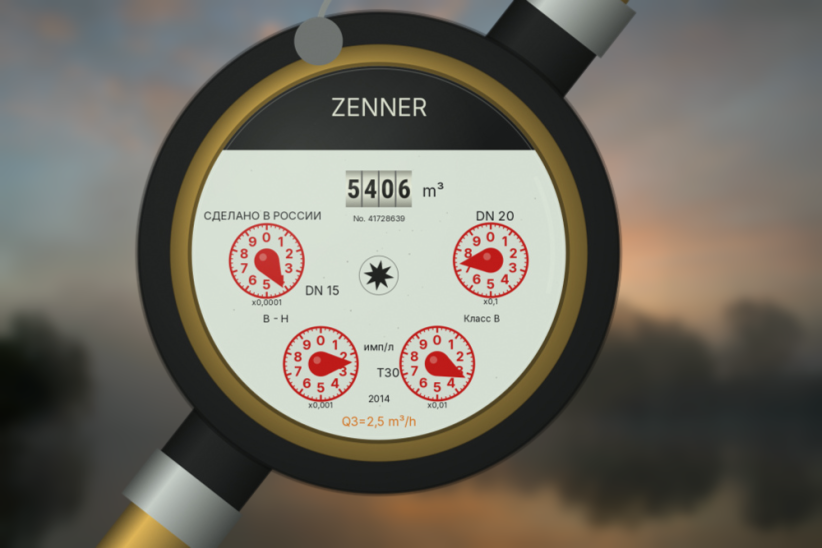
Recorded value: value=5406.7324 unit=m³
